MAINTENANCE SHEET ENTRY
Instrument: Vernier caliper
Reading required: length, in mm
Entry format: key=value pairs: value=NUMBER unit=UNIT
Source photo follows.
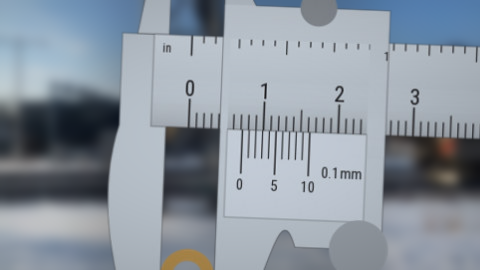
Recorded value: value=7.2 unit=mm
